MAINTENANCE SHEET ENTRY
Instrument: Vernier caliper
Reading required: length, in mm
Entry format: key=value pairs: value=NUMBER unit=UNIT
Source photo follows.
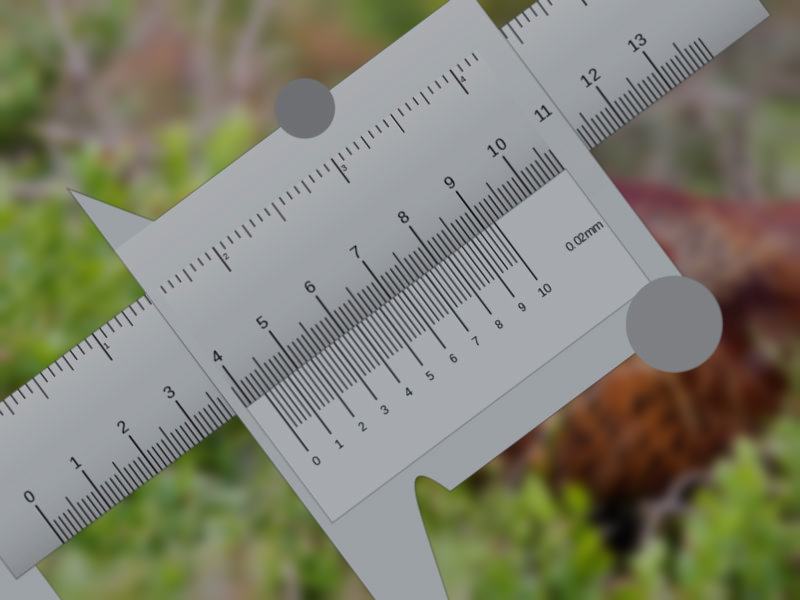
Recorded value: value=43.0 unit=mm
